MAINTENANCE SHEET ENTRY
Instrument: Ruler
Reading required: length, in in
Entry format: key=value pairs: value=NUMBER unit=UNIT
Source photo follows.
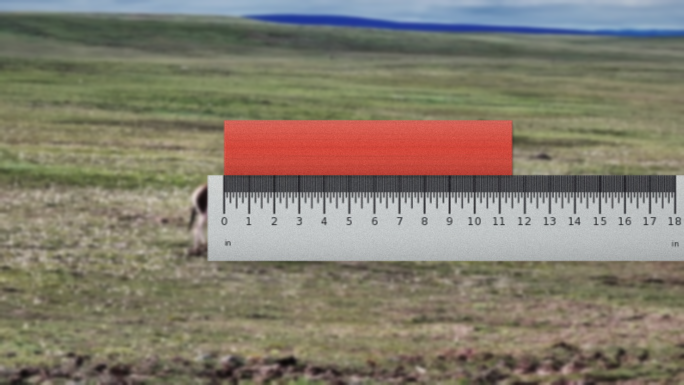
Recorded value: value=11.5 unit=in
